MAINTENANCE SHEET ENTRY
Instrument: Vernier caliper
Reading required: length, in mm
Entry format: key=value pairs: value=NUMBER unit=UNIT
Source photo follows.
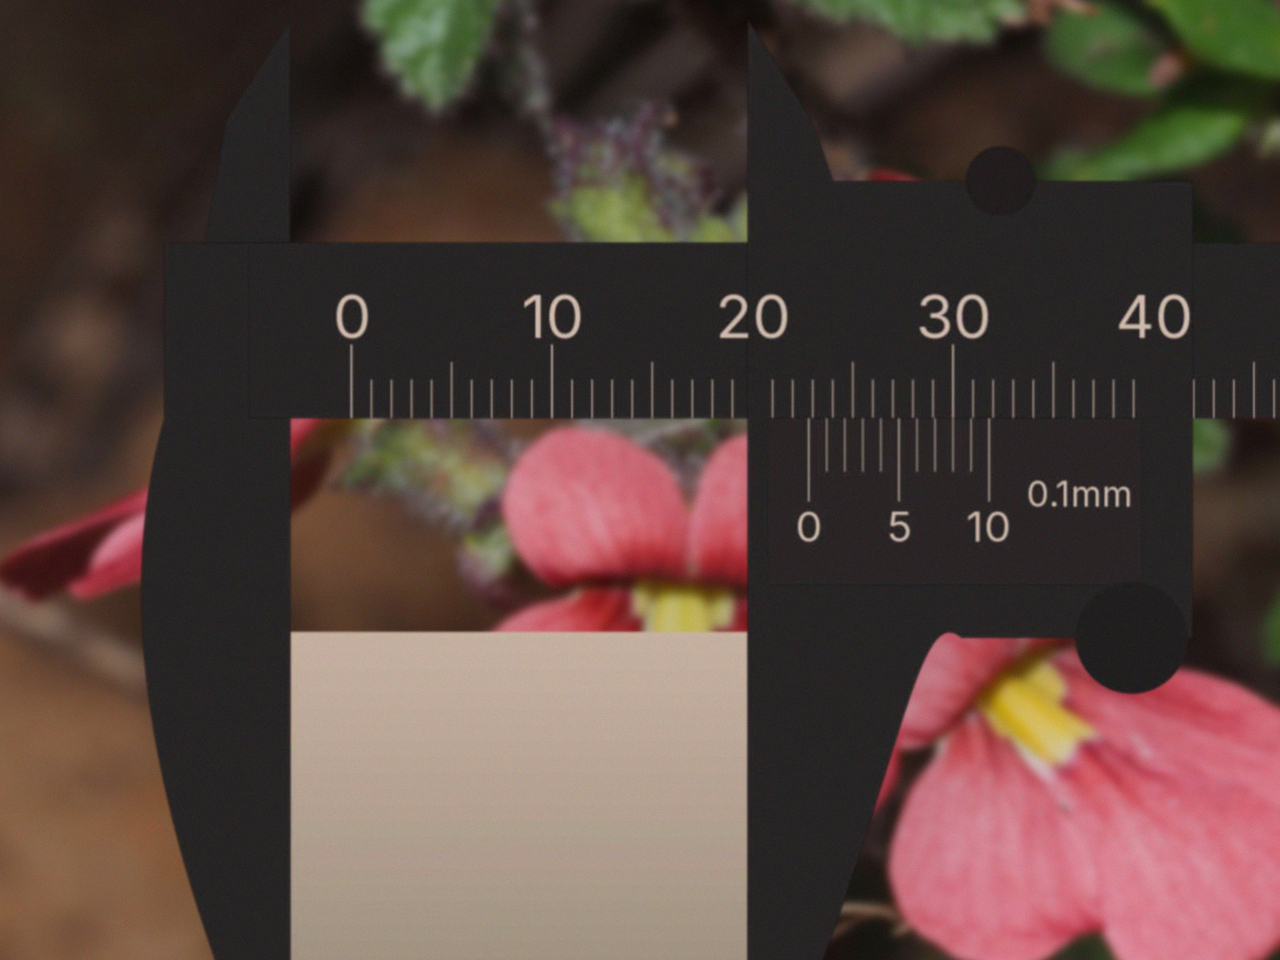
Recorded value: value=22.8 unit=mm
